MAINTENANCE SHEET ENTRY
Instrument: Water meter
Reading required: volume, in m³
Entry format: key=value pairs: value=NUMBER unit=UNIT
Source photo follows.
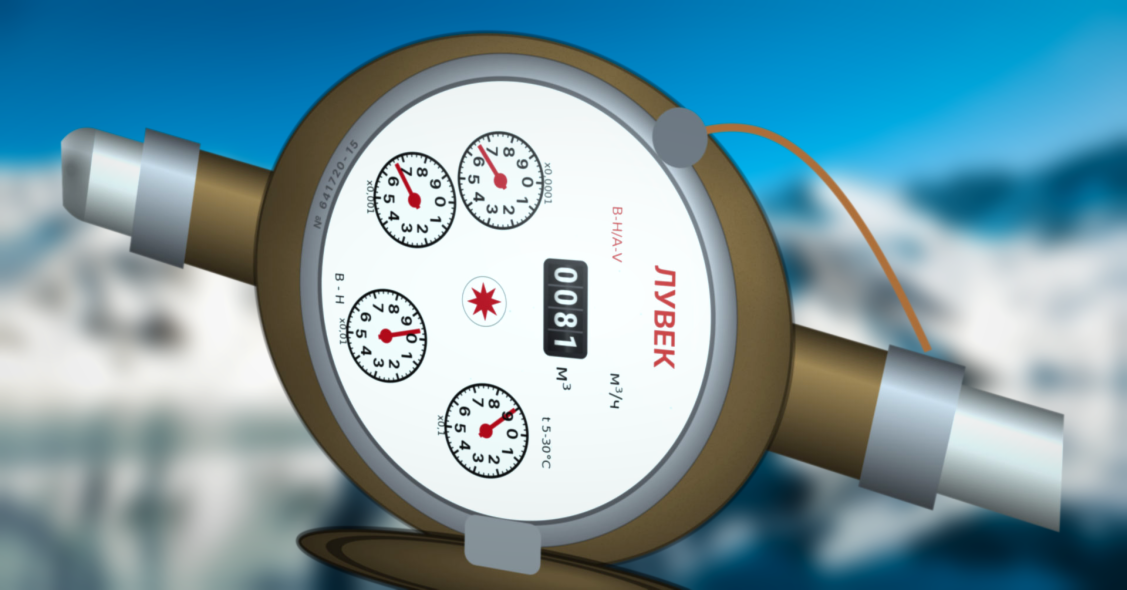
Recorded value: value=81.8966 unit=m³
